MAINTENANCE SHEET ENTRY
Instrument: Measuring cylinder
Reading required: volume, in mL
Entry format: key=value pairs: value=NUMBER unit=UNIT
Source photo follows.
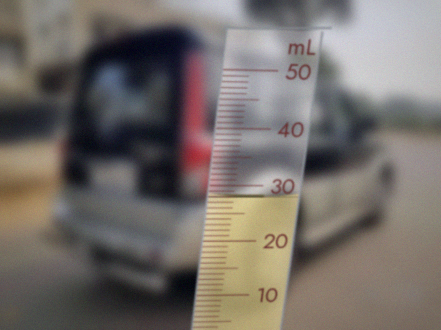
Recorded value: value=28 unit=mL
